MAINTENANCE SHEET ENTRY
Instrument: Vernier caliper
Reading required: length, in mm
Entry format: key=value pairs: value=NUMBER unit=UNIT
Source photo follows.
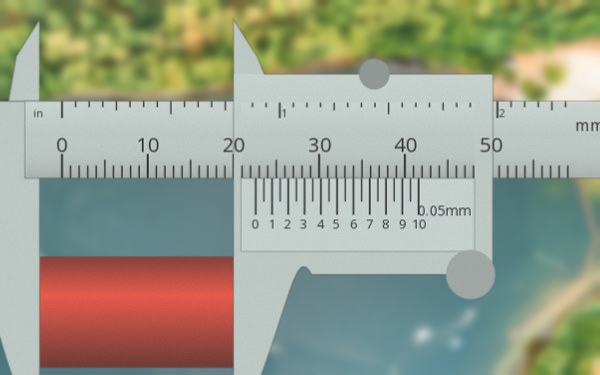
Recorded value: value=22.6 unit=mm
